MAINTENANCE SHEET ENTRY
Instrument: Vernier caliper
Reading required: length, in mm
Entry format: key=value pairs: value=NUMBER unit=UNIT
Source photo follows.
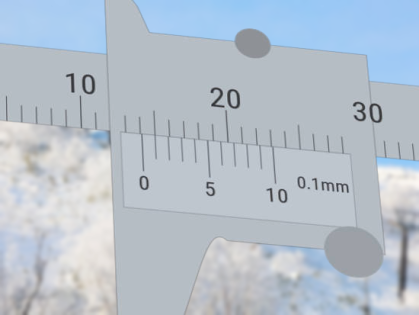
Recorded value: value=14.1 unit=mm
